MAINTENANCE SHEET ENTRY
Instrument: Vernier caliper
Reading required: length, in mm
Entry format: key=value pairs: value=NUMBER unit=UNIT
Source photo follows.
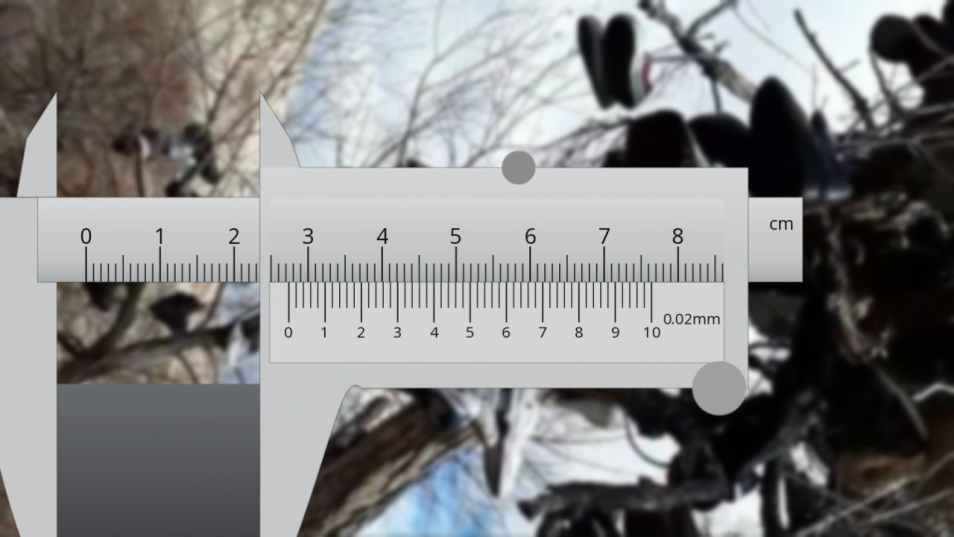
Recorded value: value=27.4 unit=mm
